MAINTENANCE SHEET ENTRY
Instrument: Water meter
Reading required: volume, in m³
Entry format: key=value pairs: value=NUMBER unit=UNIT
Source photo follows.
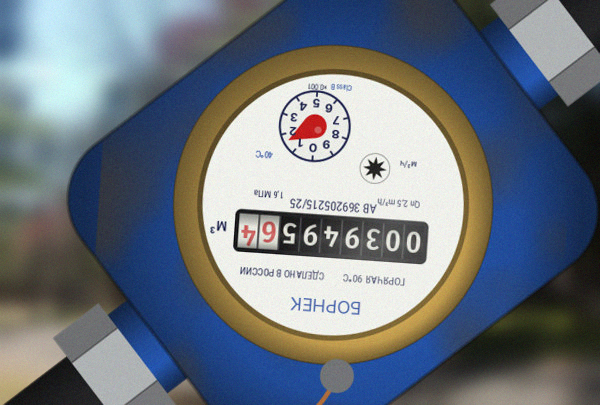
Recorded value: value=39495.641 unit=m³
